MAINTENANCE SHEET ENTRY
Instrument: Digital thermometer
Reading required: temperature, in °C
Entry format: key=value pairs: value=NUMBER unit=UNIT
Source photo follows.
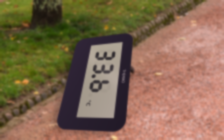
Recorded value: value=33.6 unit=°C
